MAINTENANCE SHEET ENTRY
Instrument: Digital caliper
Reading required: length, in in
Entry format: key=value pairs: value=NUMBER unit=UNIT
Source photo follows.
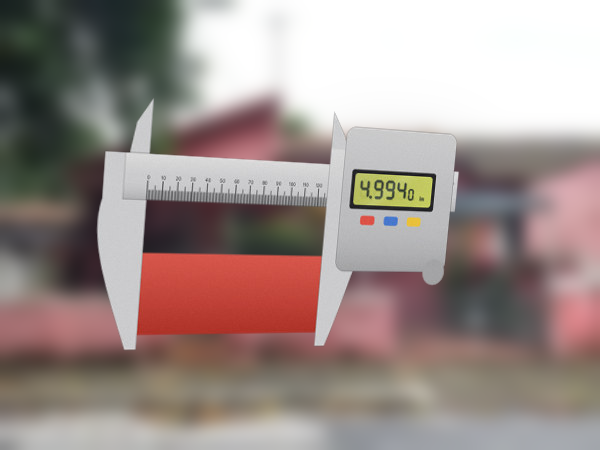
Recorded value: value=4.9940 unit=in
